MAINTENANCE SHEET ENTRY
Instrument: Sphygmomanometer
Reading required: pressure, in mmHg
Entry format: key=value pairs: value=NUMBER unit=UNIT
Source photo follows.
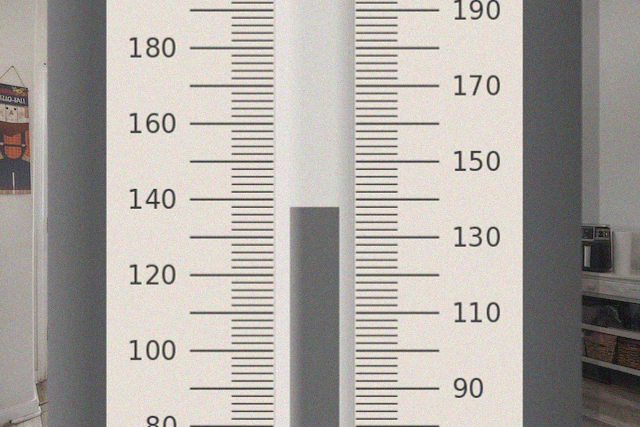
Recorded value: value=138 unit=mmHg
